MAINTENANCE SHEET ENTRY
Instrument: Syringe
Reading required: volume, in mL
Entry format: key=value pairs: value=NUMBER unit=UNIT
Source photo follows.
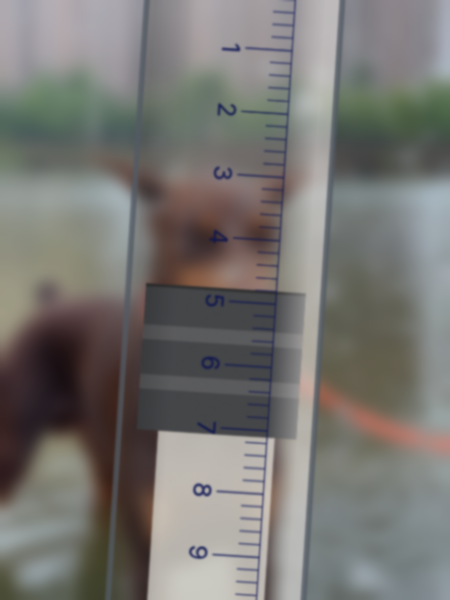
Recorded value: value=4.8 unit=mL
